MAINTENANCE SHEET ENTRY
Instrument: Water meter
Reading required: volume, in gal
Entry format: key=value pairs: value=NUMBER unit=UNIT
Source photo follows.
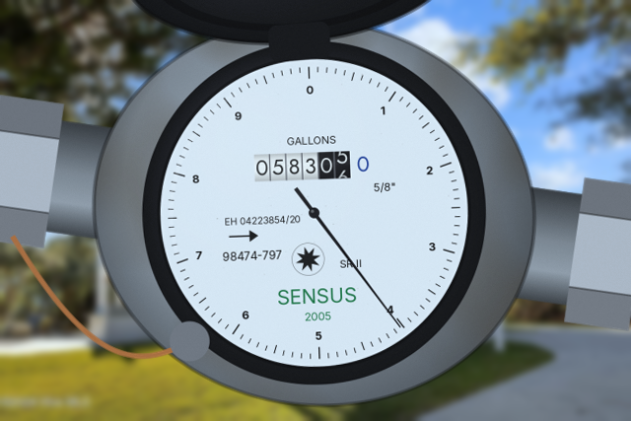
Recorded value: value=583054.0 unit=gal
